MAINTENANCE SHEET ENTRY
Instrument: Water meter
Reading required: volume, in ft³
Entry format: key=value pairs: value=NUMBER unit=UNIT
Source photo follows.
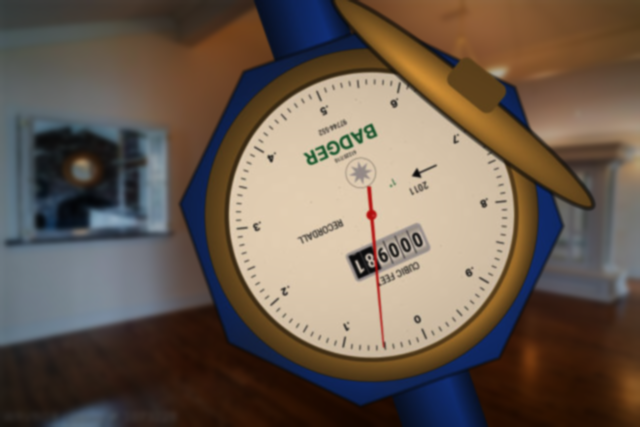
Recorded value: value=981.05 unit=ft³
